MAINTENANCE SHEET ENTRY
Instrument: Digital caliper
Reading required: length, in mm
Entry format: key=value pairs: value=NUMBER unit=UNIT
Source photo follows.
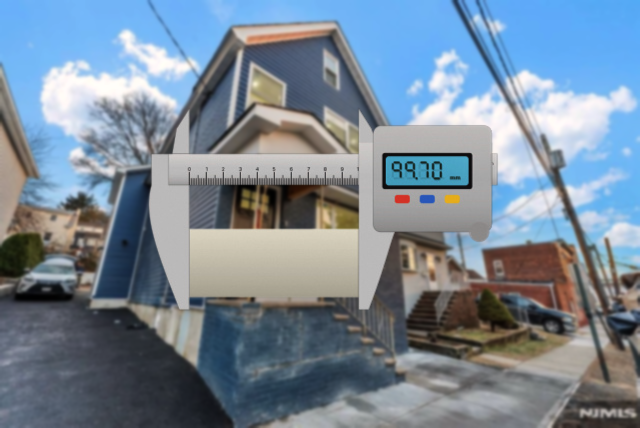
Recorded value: value=99.70 unit=mm
